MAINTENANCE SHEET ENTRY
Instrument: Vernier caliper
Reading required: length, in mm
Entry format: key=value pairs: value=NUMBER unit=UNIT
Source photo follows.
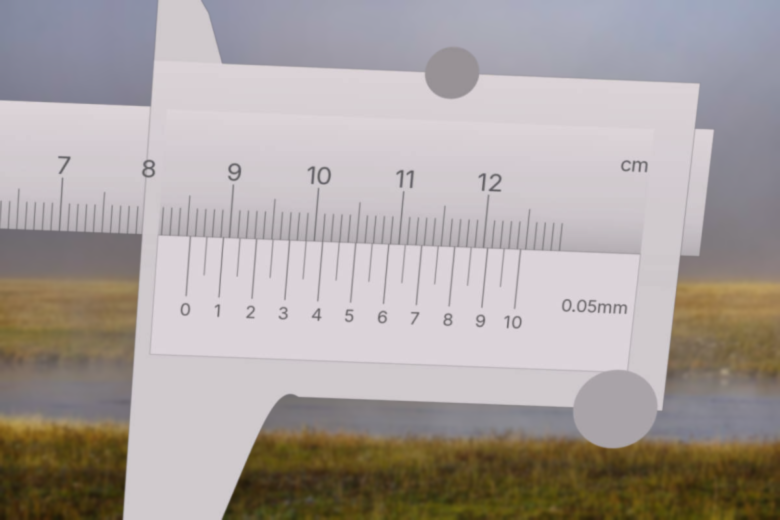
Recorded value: value=85.4 unit=mm
